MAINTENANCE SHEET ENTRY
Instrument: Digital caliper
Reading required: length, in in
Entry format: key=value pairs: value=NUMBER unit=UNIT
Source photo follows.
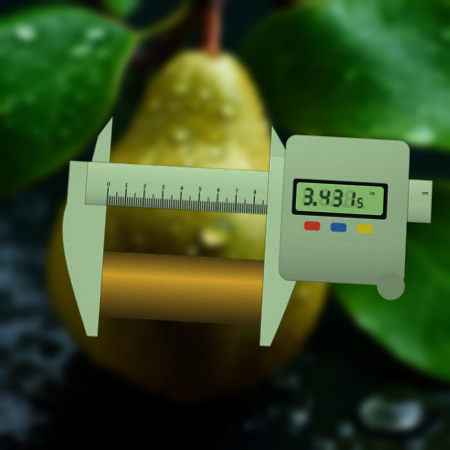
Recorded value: value=3.4315 unit=in
